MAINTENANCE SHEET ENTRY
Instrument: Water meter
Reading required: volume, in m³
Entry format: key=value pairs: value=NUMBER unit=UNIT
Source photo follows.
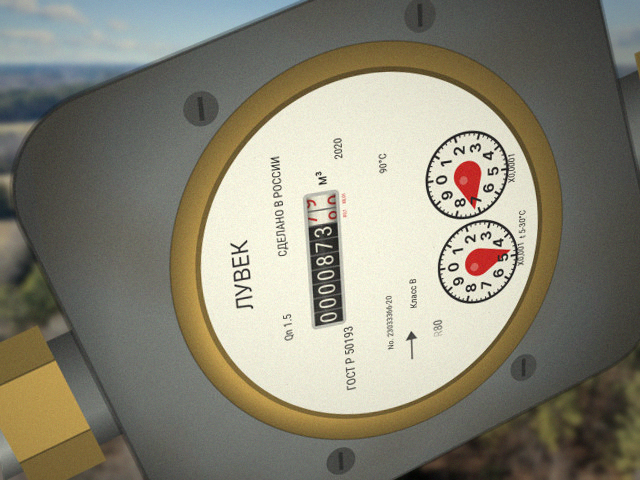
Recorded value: value=873.7947 unit=m³
